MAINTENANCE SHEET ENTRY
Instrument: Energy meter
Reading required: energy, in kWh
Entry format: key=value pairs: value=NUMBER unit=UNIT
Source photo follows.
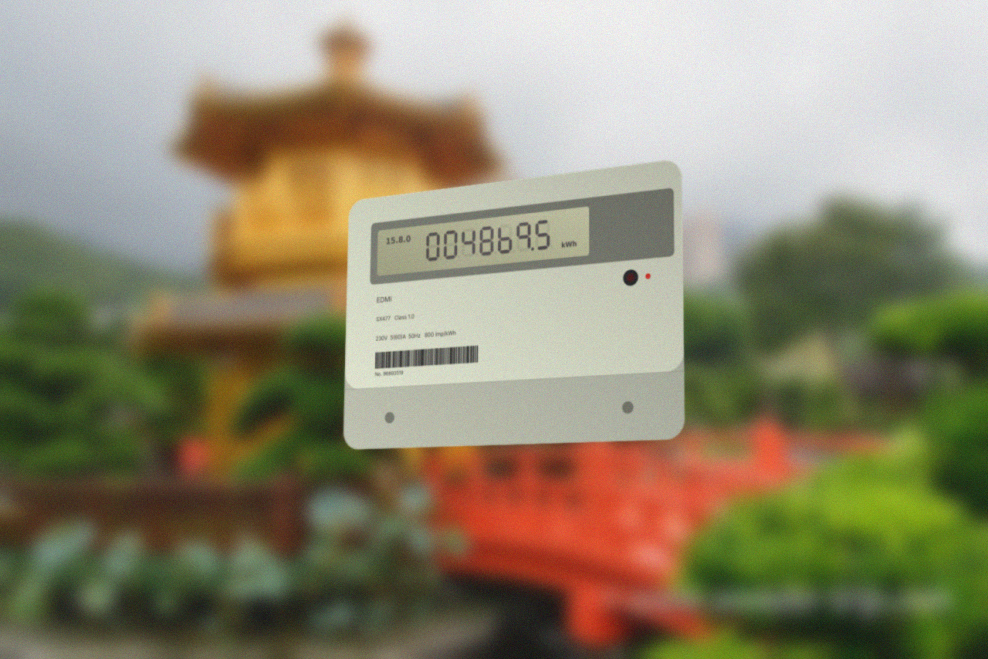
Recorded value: value=4869.5 unit=kWh
